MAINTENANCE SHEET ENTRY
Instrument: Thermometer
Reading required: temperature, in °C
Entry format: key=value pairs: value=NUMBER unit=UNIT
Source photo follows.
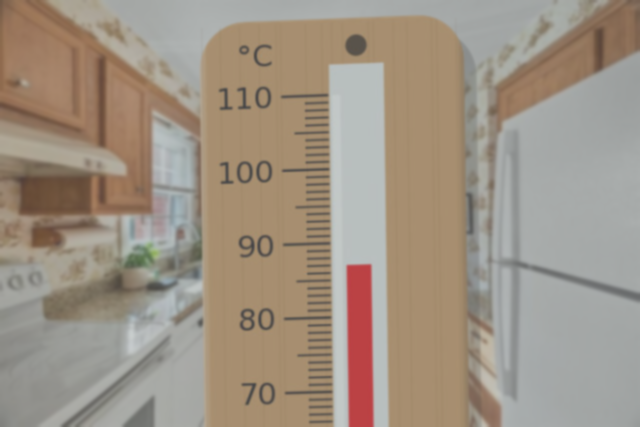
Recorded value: value=87 unit=°C
